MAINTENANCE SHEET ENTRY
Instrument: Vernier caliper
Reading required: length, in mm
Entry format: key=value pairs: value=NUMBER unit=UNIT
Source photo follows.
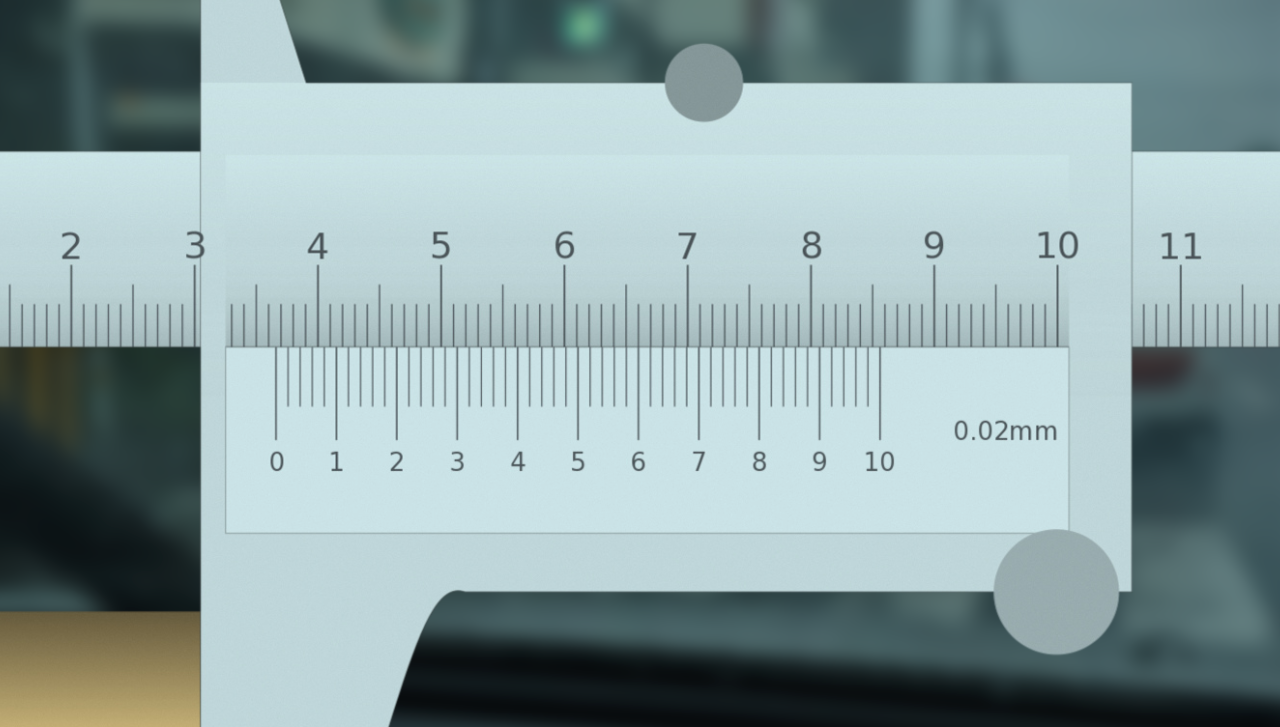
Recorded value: value=36.6 unit=mm
